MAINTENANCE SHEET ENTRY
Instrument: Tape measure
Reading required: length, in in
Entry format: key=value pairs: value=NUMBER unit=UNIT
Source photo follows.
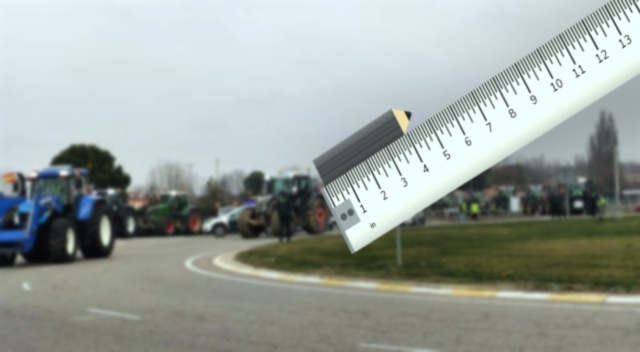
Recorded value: value=4.5 unit=in
